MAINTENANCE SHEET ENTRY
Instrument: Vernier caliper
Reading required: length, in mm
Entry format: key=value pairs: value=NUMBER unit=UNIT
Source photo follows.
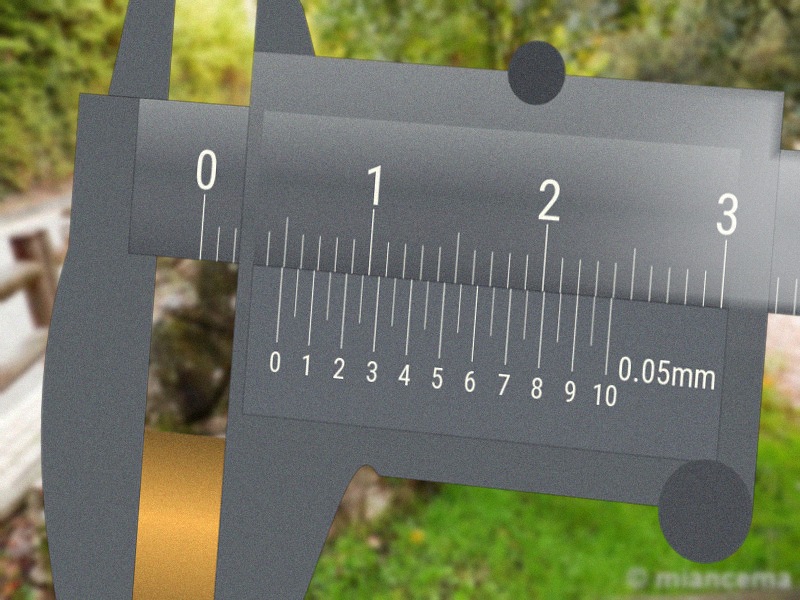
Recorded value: value=4.9 unit=mm
